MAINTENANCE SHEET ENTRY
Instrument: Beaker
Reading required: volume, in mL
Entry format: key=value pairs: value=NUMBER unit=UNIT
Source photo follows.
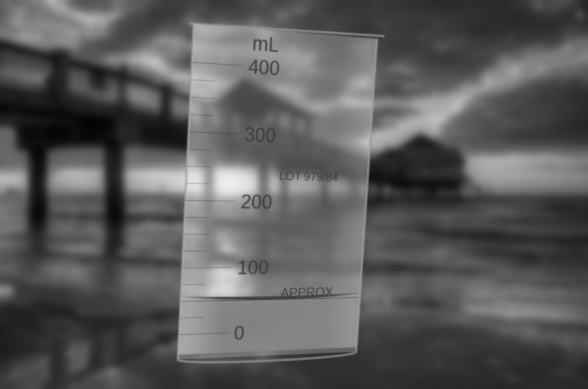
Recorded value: value=50 unit=mL
